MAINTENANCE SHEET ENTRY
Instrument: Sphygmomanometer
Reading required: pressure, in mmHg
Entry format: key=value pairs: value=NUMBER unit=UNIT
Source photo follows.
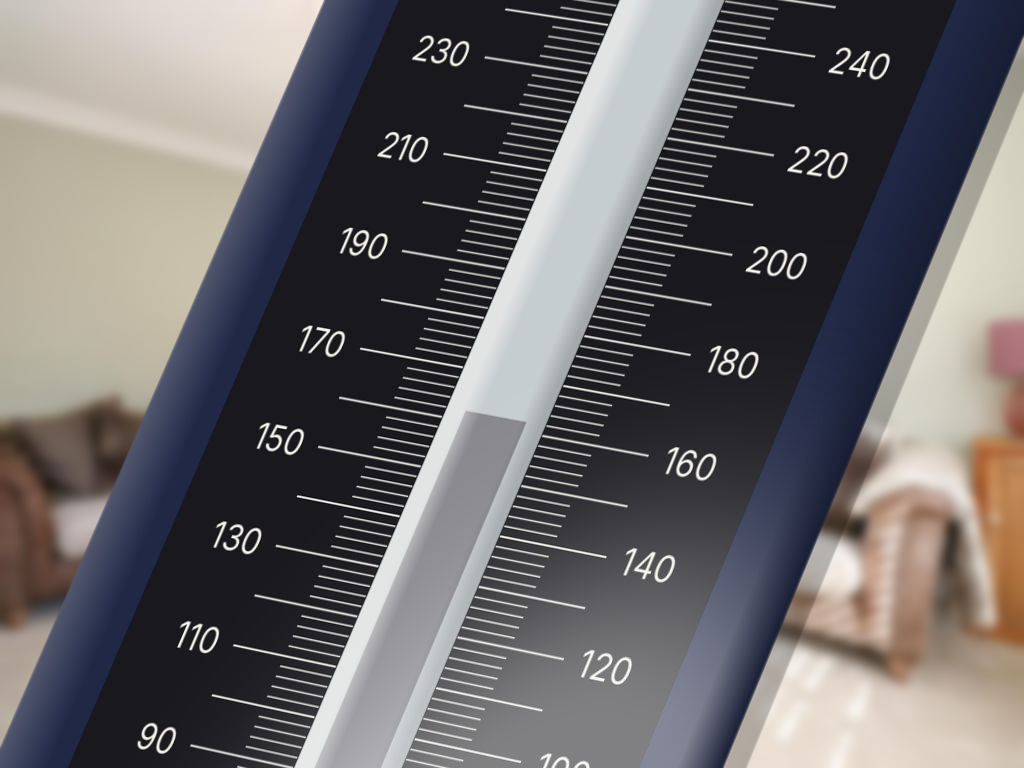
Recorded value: value=162 unit=mmHg
